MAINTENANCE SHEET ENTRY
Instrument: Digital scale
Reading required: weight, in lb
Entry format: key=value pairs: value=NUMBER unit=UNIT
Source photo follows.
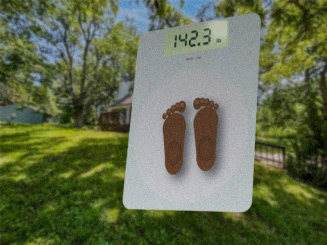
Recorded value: value=142.3 unit=lb
